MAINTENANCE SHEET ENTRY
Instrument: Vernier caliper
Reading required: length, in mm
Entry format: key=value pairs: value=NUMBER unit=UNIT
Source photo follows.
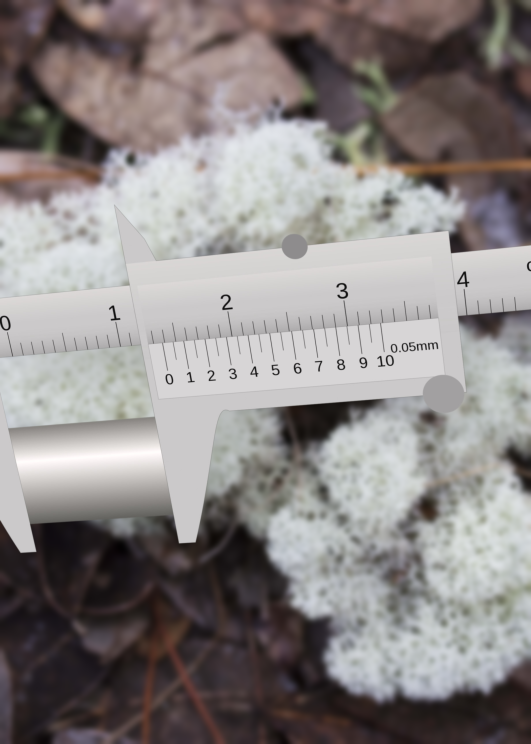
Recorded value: value=13.8 unit=mm
